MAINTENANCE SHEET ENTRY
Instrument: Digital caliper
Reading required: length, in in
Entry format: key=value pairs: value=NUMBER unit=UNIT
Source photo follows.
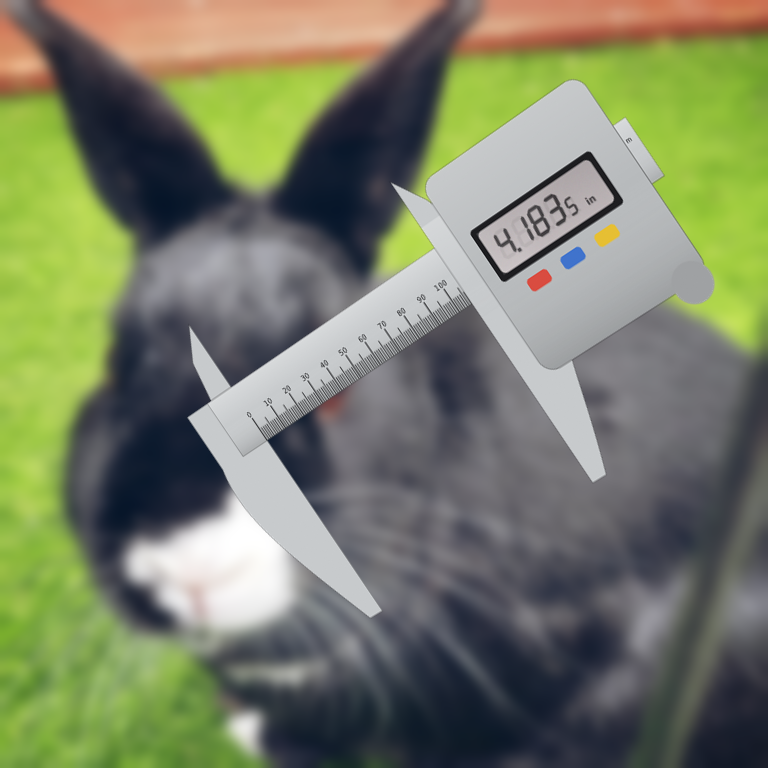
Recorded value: value=4.1835 unit=in
